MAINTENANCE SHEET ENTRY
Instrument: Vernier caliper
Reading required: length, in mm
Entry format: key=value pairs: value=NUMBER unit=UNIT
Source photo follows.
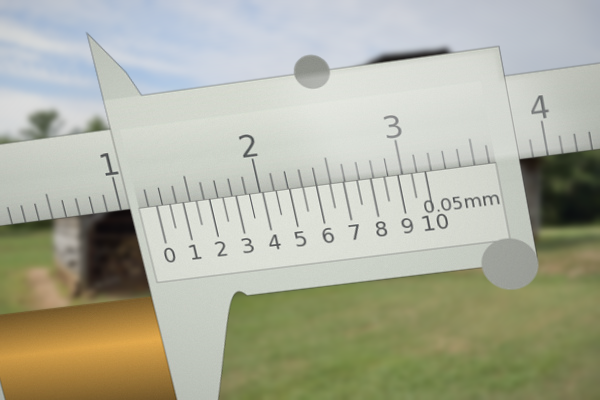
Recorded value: value=12.6 unit=mm
